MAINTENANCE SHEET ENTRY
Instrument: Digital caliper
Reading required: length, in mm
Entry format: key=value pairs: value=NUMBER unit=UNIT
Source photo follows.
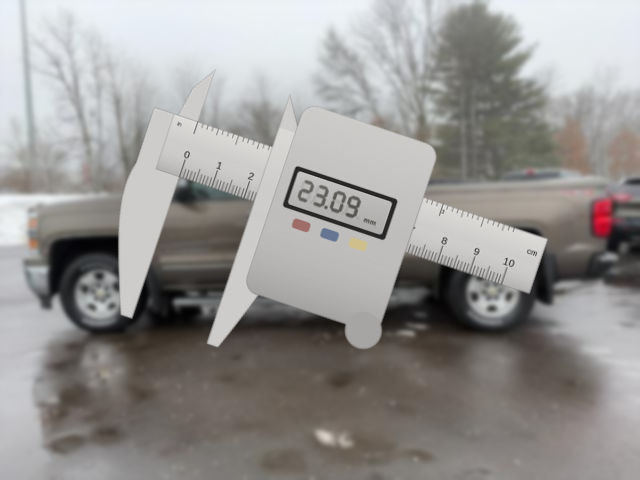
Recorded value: value=23.09 unit=mm
